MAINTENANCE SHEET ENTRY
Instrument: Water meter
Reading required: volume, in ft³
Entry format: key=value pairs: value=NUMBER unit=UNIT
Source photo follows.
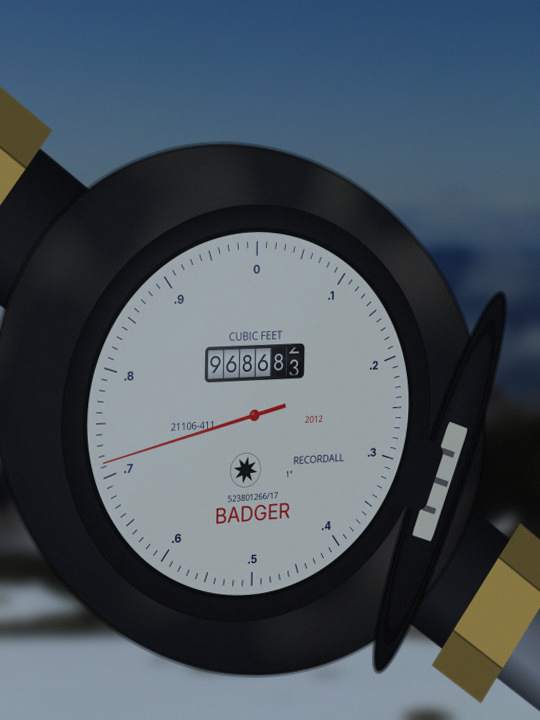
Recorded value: value=968682.71 unit=ft³
